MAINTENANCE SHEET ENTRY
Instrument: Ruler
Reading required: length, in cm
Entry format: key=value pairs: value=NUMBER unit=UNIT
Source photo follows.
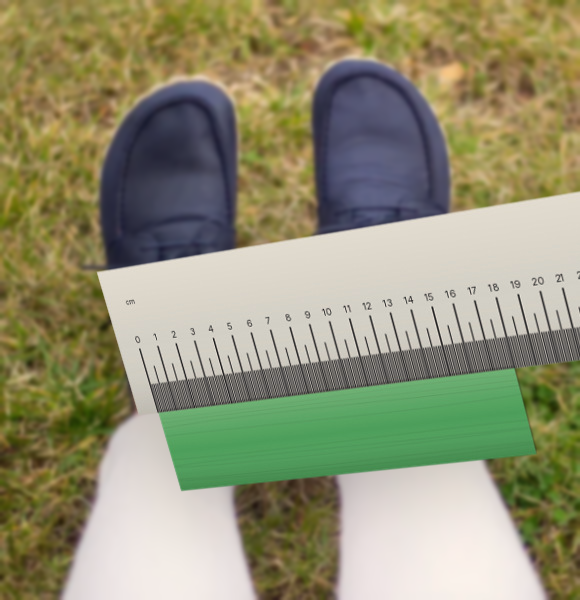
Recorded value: value=18 unit=cm
